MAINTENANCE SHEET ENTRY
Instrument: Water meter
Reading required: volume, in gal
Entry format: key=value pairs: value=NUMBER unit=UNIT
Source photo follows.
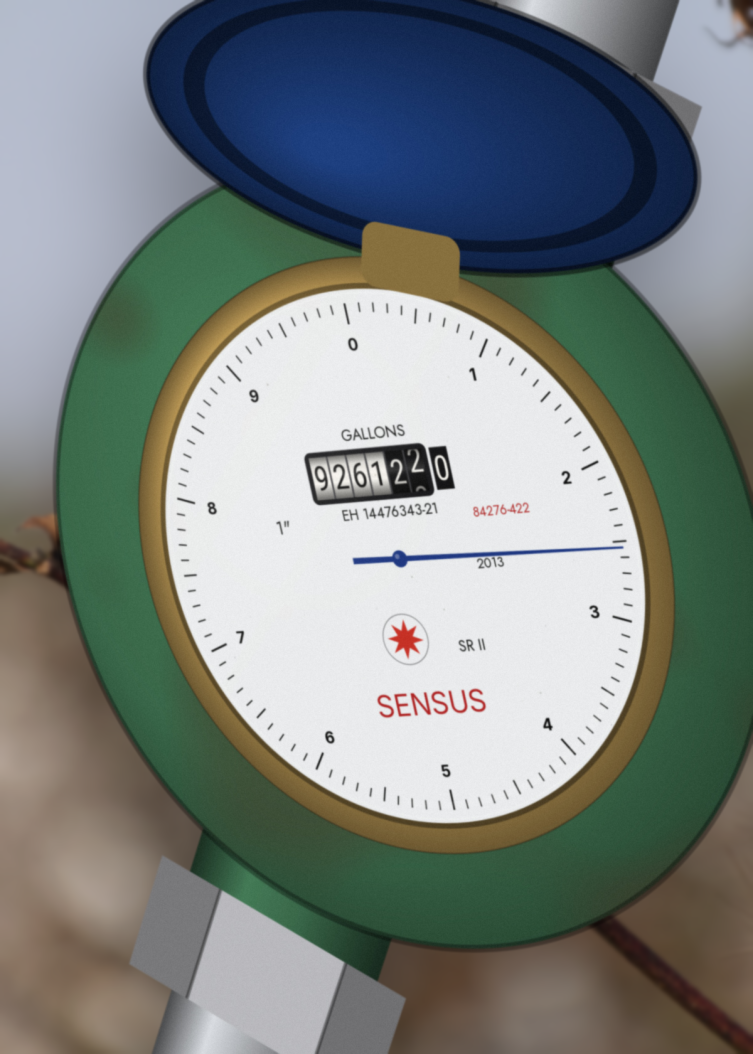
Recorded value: value=9261222.5 unit=gal
